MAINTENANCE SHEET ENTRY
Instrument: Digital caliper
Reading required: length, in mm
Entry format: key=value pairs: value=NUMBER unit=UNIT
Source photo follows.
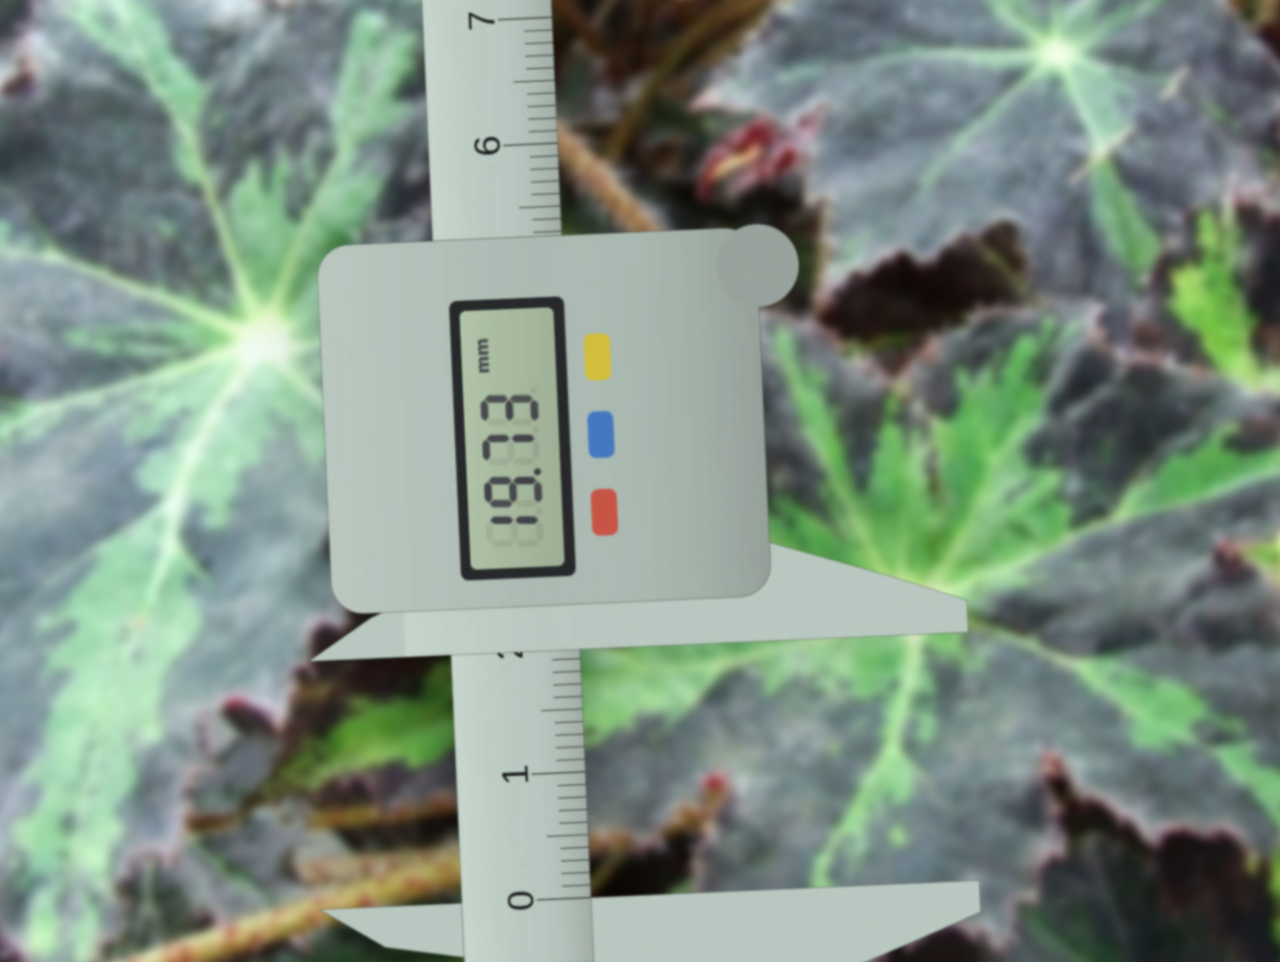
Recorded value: value=19.73 unit=mm
